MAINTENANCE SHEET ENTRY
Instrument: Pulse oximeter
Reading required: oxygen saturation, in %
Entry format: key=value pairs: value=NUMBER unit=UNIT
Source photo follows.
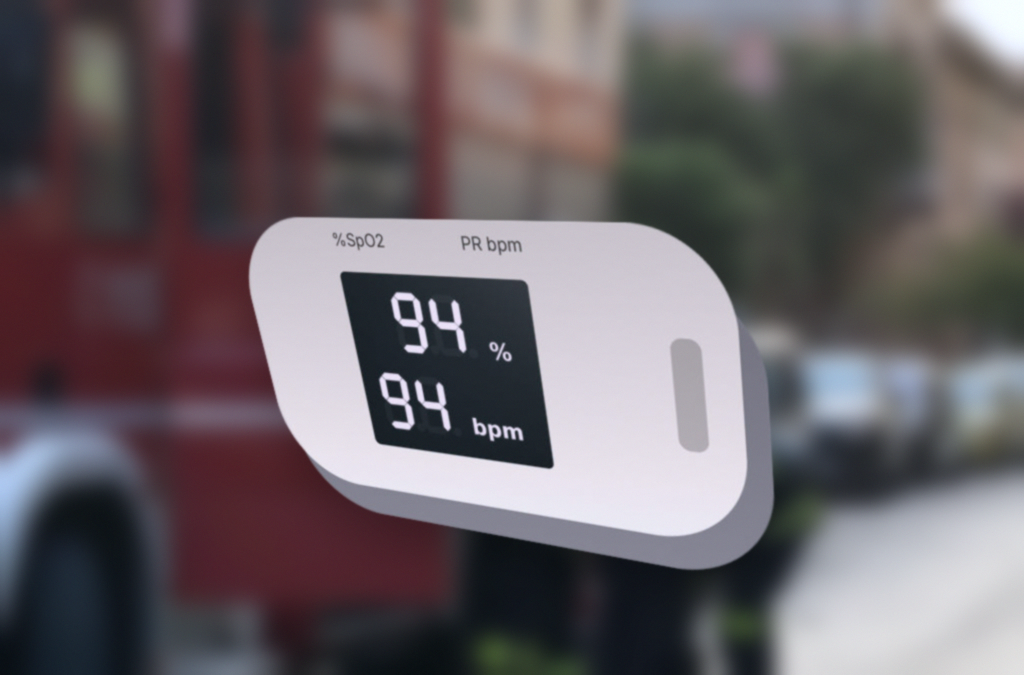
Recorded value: value=94 unit=%
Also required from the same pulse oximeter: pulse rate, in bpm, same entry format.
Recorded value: value=94 unit=bpm
